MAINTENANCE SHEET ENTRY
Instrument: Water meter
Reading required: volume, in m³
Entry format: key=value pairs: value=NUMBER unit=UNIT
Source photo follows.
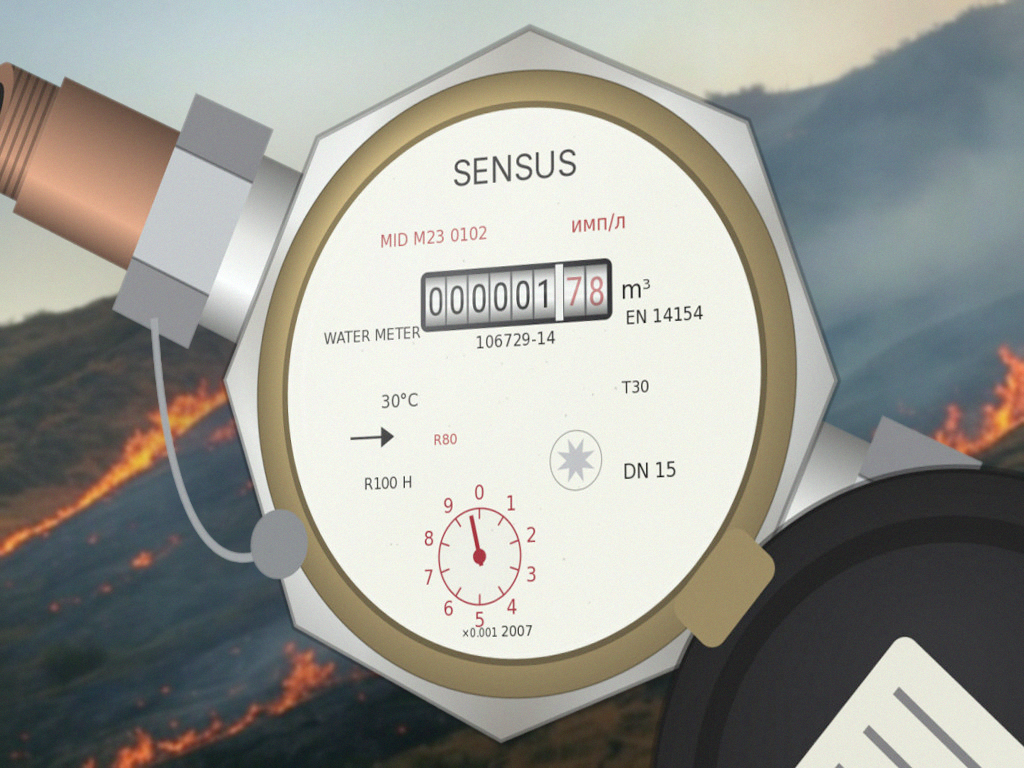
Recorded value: value=1.779 unit=m³
